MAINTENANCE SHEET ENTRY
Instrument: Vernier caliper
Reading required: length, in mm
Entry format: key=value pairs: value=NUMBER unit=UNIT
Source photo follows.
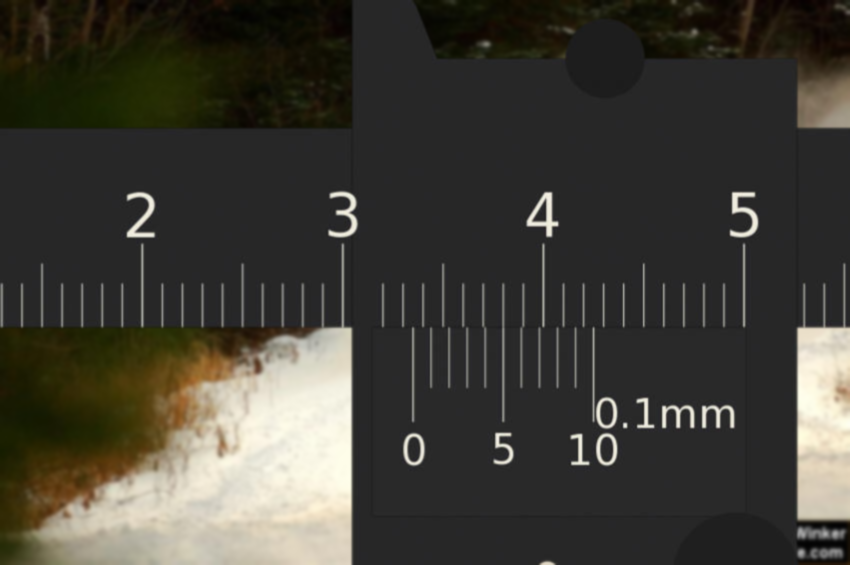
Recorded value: value=33.5 unit=mm
